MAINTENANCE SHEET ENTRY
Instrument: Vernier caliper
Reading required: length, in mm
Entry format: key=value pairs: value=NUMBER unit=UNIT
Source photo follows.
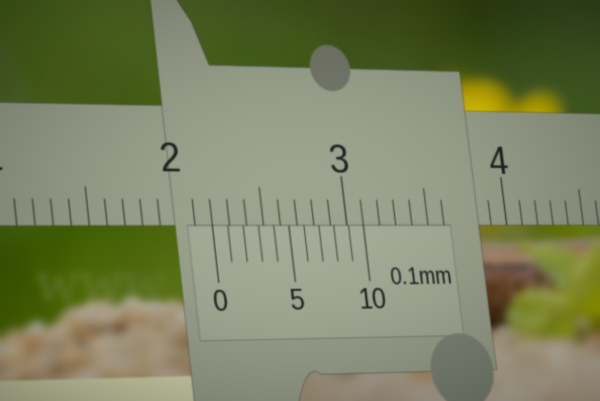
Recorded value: value=22.0 unit=mm
